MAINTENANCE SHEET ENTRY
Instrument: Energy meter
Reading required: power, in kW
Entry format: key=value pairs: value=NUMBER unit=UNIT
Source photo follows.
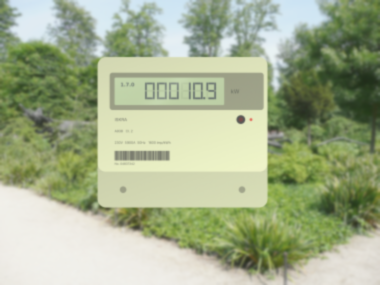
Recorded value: value=10.9 unit=kW
